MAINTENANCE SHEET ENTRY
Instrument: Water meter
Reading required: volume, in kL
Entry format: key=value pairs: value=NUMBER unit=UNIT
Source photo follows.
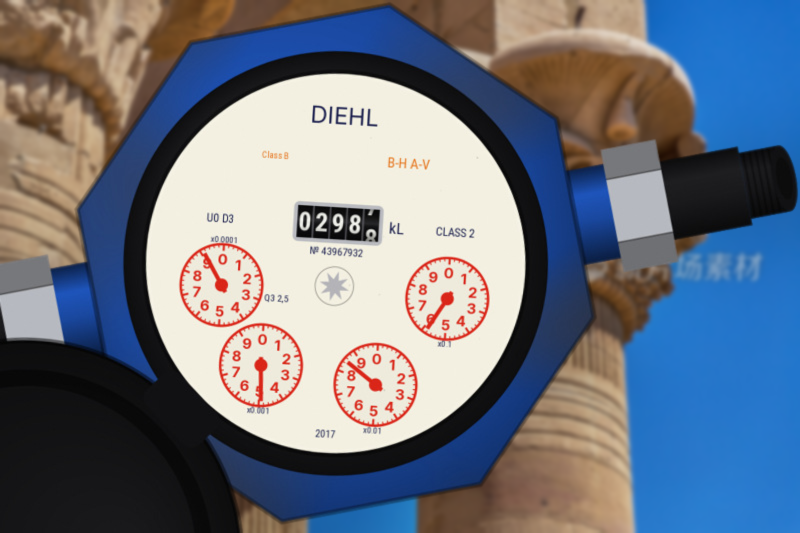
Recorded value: value=2987.5849 unit=kL
